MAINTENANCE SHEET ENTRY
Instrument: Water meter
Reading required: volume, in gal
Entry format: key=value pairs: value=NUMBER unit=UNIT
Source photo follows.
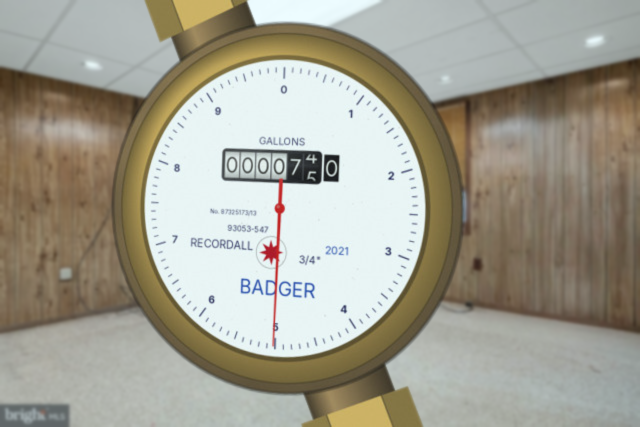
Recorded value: value=745.0 unit=gal
